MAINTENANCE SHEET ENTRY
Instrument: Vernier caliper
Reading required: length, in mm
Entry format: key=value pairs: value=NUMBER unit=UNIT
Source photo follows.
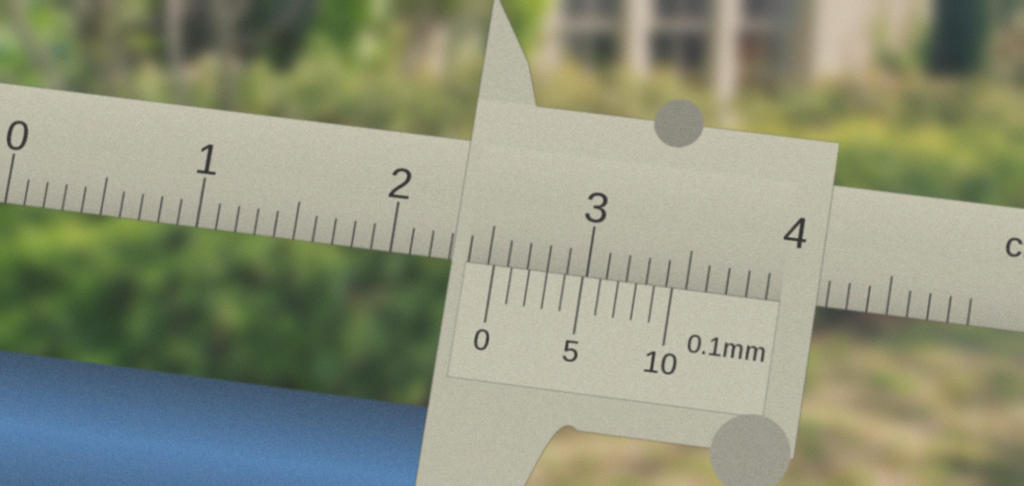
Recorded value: value=25.3 unit=mm
